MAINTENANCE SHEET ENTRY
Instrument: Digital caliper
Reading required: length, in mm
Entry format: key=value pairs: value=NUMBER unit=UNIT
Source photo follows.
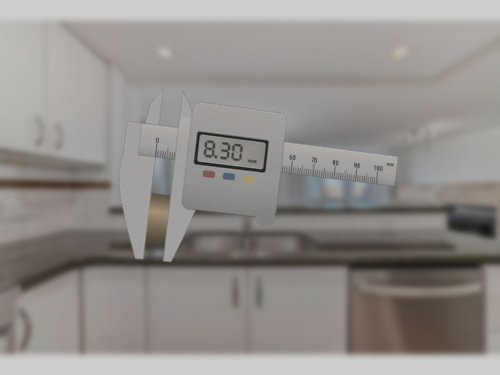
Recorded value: value=8.30 unit=mm
